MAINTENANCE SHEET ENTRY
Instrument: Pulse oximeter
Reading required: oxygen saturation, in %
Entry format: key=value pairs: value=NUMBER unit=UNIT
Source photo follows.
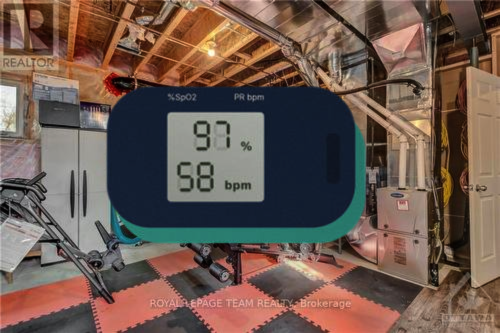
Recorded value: value=97 unit=%
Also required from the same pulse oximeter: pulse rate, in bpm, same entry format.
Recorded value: value=58 unit=bpm
